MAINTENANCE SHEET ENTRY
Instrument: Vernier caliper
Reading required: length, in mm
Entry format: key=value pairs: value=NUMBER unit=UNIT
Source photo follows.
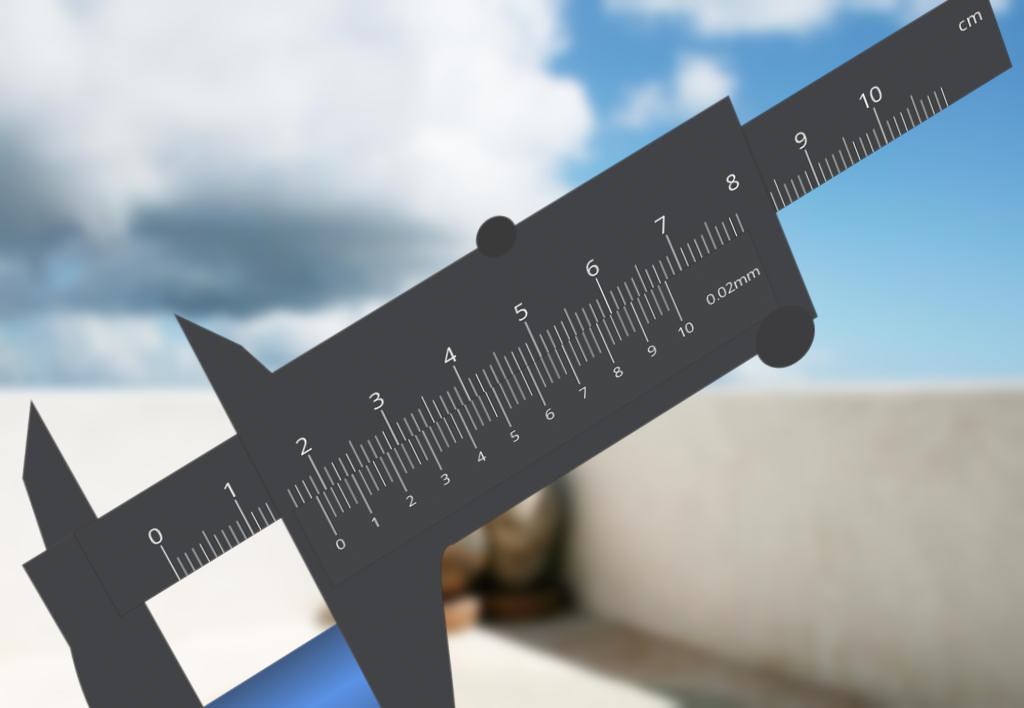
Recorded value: value=18.6 unit=mm
